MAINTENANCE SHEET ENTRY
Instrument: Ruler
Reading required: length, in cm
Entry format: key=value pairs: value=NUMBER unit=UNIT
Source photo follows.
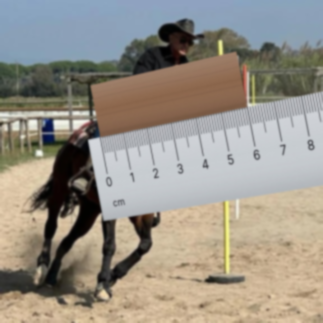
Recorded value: value=6 unit=cm
